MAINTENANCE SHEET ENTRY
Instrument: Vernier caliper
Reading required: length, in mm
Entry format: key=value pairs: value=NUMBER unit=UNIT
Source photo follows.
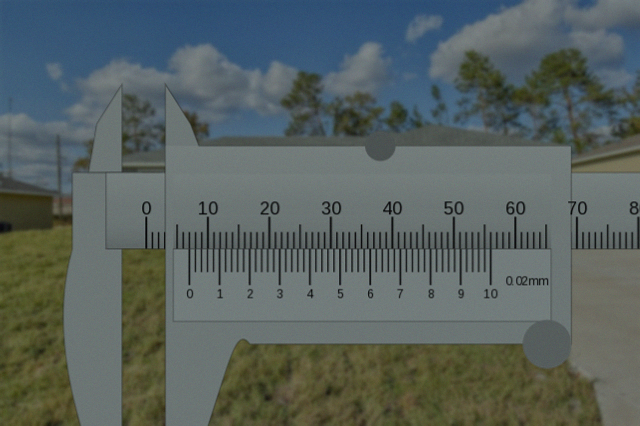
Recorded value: value=7.0 unit=mm
